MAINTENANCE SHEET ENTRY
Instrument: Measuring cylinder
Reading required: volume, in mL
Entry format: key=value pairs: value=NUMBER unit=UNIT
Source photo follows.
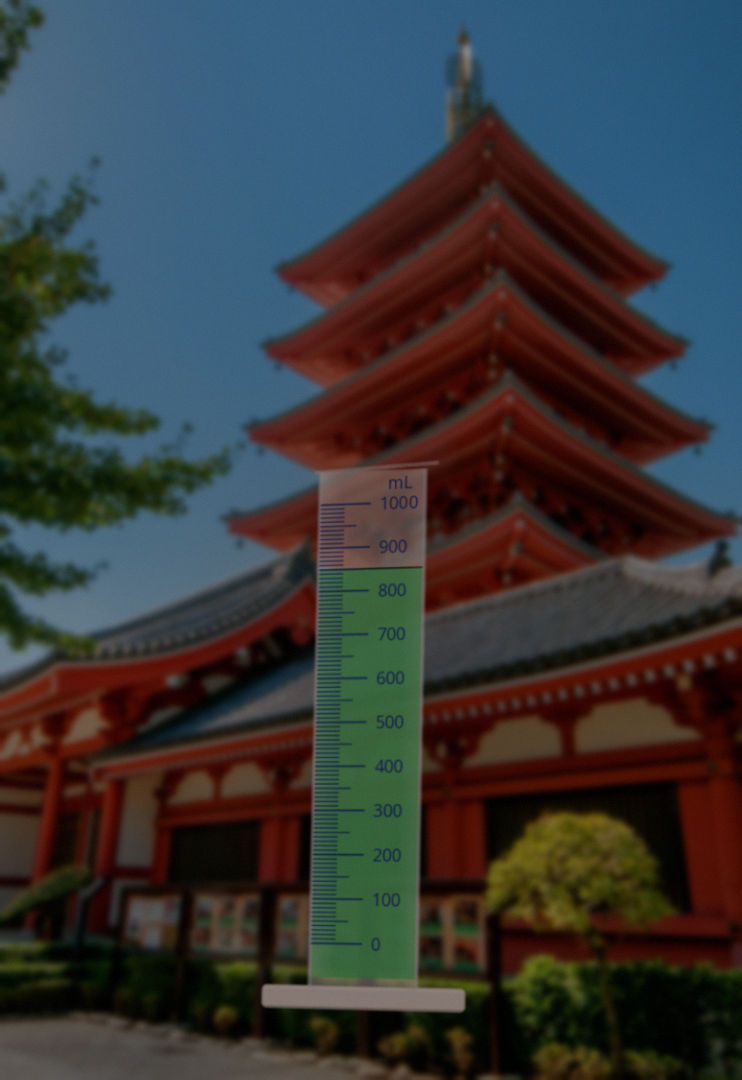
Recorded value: value=850 unit=mL
